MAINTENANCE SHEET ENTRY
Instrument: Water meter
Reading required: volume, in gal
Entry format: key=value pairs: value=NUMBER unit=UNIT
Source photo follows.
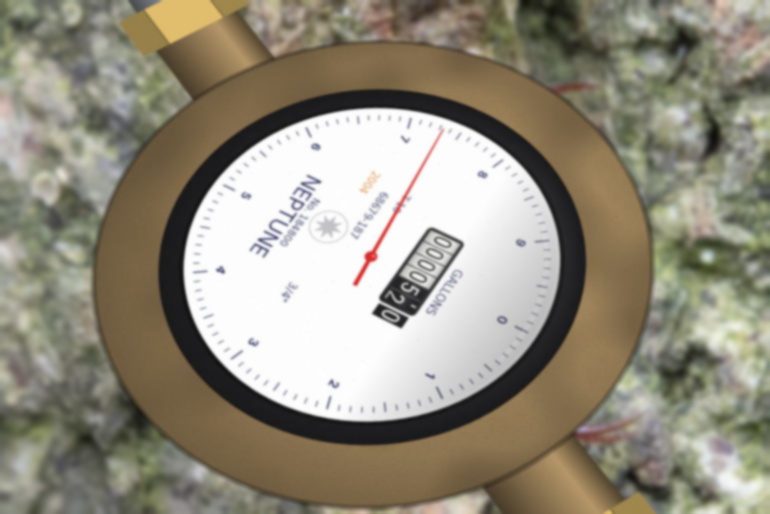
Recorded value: value=517.3 unit=gal
